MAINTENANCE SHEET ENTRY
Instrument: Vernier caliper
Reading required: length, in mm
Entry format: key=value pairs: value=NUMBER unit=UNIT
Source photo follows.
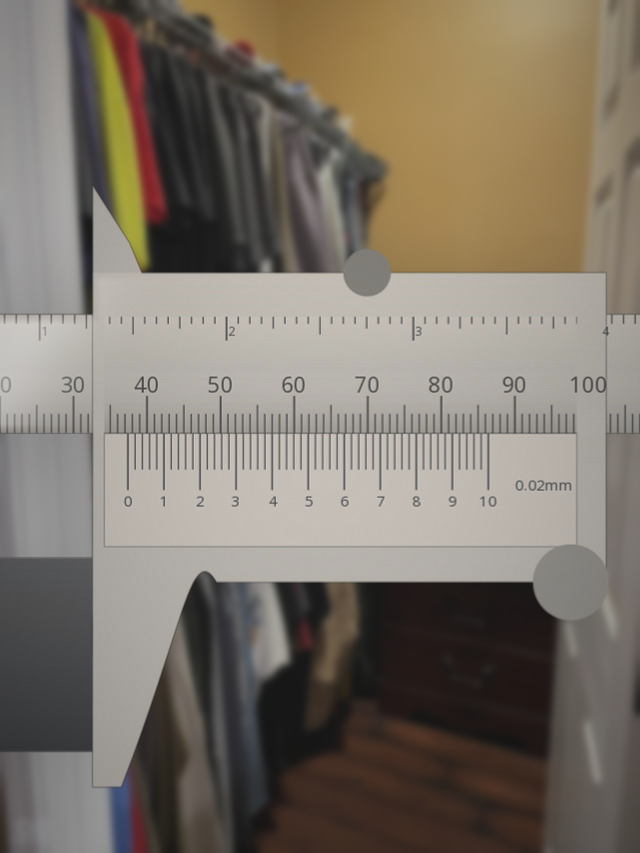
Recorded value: value=37.4 unit=mm
